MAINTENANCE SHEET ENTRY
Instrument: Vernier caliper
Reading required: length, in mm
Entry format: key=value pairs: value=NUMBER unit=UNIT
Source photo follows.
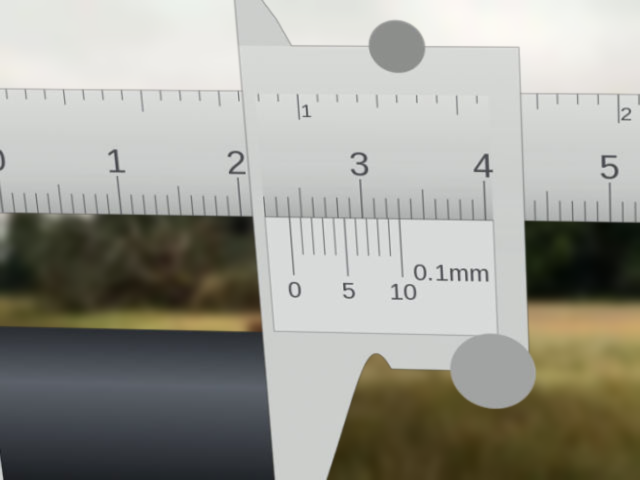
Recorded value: value=24.0 unit=mm
